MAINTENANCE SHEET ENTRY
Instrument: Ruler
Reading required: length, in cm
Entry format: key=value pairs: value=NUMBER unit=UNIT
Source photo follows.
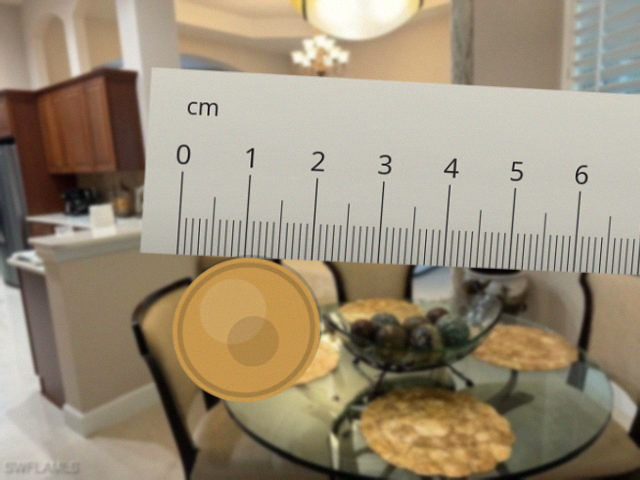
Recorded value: value=2.2 unit=cm
